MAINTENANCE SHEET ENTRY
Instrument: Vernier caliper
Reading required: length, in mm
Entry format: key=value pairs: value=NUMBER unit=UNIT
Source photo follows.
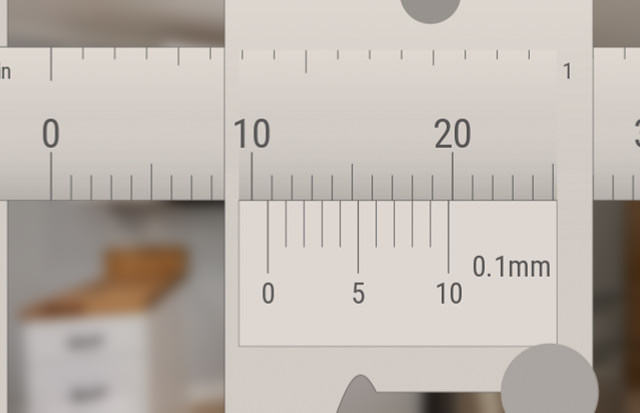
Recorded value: value=10.8 unit=mm
